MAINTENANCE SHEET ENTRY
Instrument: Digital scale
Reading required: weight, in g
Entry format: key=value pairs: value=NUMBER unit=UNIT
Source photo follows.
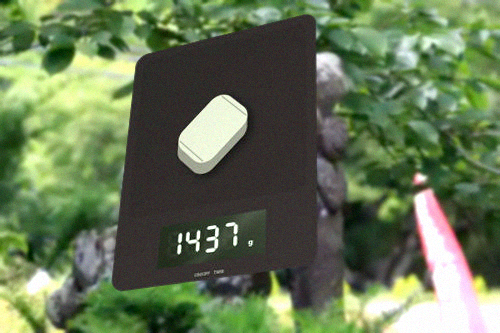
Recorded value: value=1437 unit=g
